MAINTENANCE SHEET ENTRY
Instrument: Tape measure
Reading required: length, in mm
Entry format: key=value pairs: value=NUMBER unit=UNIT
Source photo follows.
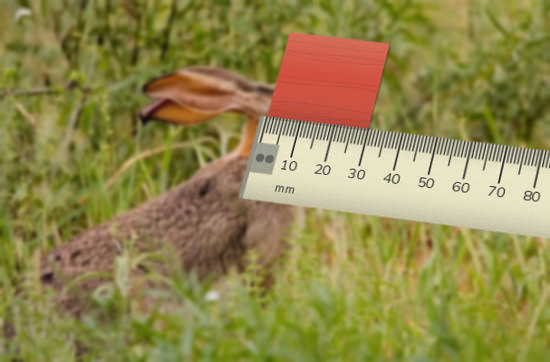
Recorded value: value=30 unit=mm
